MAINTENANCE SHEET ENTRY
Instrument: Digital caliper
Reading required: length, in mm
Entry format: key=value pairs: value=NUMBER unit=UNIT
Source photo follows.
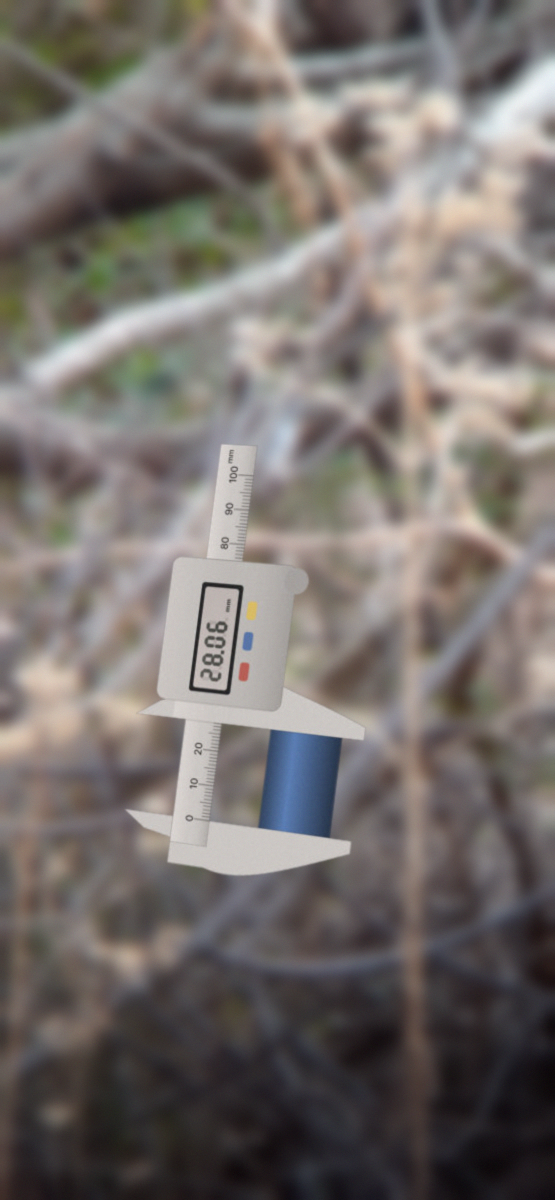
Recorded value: value=28.06 unit=mm
